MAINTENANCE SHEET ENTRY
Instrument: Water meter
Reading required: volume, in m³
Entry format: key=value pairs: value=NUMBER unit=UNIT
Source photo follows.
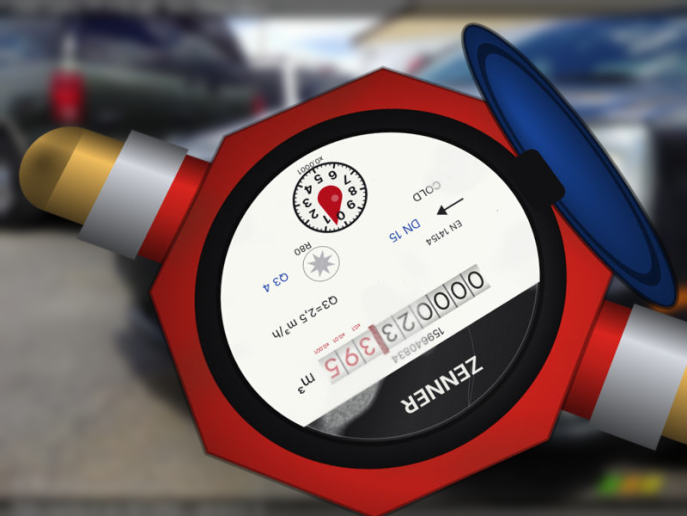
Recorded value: value=23.3950 unit=m³
